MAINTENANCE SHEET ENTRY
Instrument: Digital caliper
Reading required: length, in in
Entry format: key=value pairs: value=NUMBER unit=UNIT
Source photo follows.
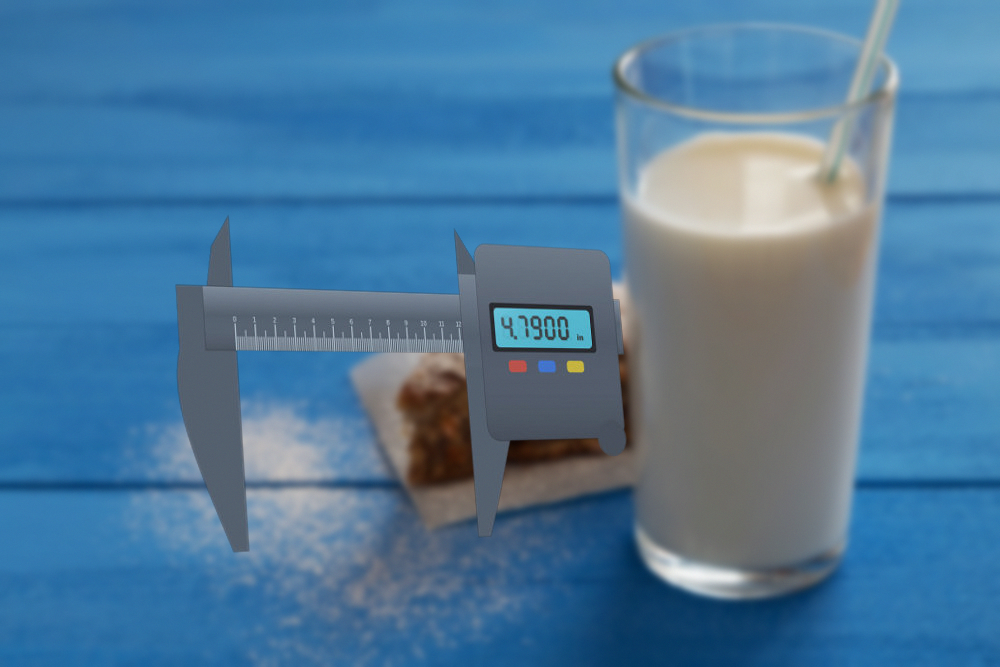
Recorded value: value=4.7900 unit=in
